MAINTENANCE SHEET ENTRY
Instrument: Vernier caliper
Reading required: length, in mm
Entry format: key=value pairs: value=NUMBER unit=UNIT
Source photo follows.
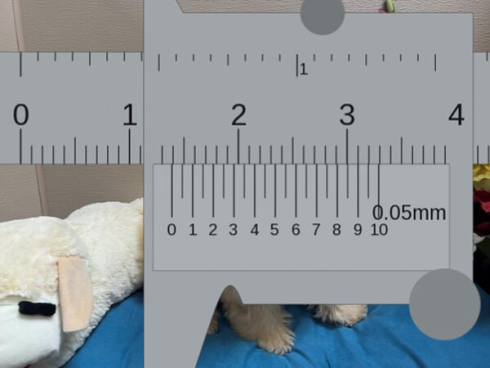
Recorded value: value=13.9 unit=mm
